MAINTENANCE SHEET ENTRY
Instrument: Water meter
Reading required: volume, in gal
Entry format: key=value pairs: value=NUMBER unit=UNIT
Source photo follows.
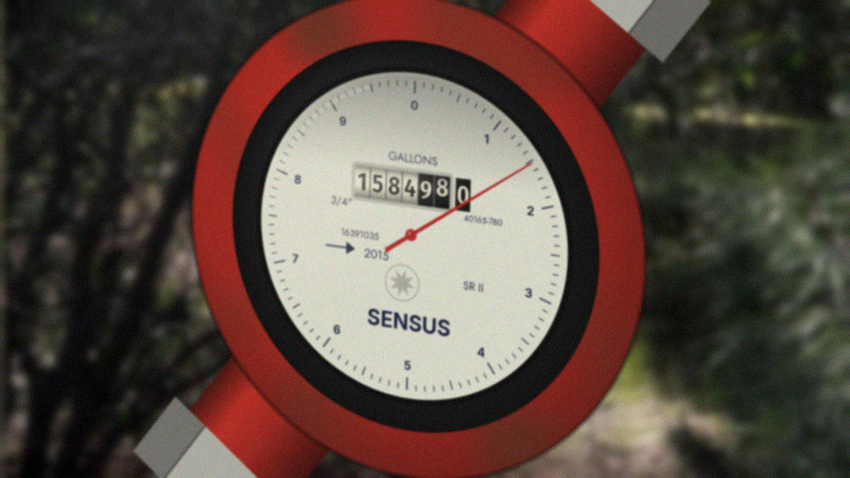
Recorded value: value=1584981.5 unit=gal
